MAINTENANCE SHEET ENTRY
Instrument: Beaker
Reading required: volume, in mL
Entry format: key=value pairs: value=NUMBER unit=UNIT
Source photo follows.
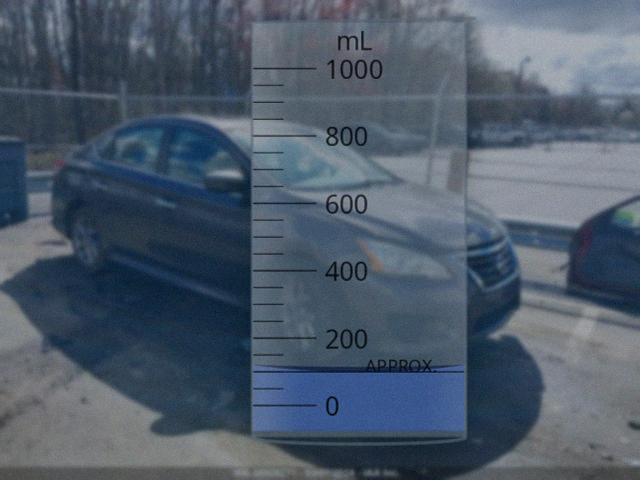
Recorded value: value=100 unit=mL
